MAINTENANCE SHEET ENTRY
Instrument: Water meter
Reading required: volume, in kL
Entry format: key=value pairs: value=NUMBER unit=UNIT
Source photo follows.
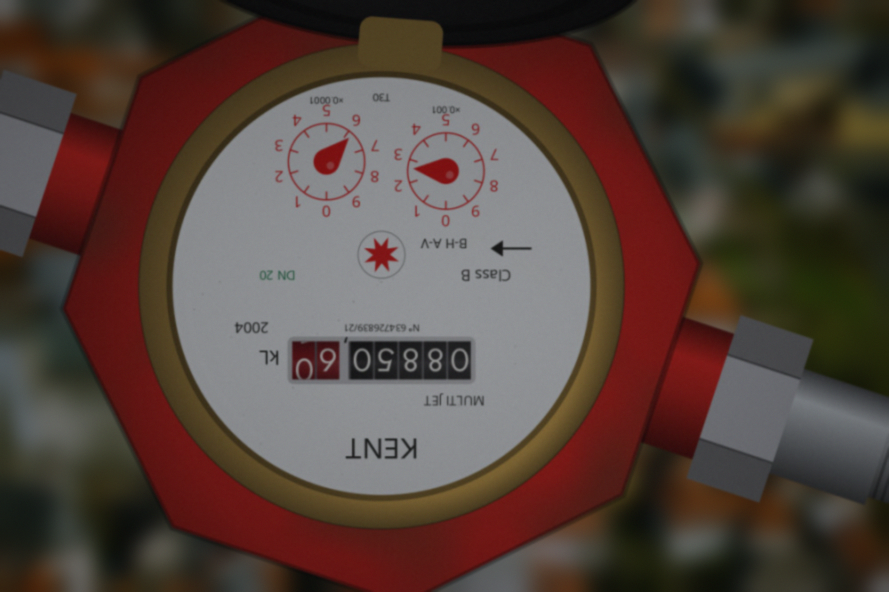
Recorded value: value=8850.6026 unit=kL
